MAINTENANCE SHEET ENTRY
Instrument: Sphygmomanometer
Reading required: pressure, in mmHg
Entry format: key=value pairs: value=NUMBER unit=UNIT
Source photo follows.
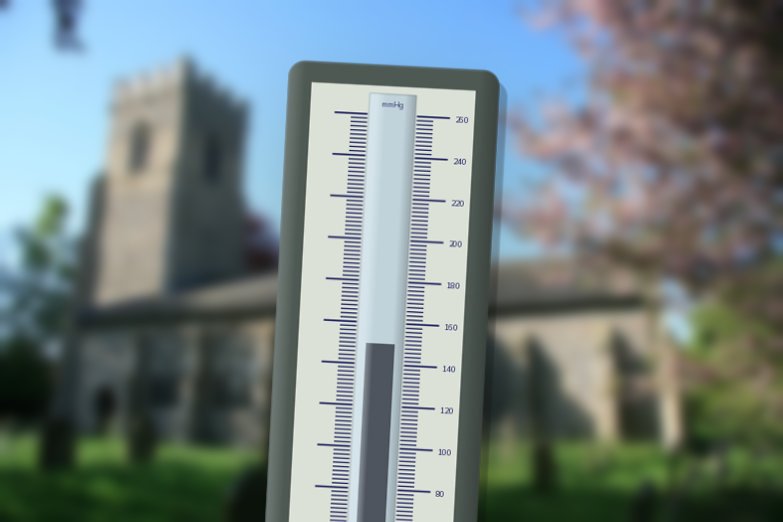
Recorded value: value=150 unit=mmHg
